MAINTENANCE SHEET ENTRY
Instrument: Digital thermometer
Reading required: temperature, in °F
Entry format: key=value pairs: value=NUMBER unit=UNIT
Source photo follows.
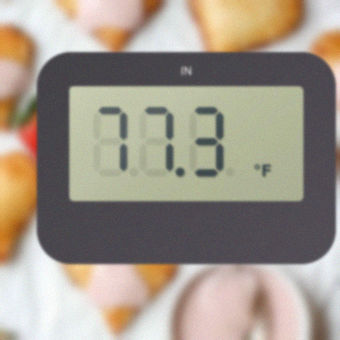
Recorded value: value=77.3 unit=°F
